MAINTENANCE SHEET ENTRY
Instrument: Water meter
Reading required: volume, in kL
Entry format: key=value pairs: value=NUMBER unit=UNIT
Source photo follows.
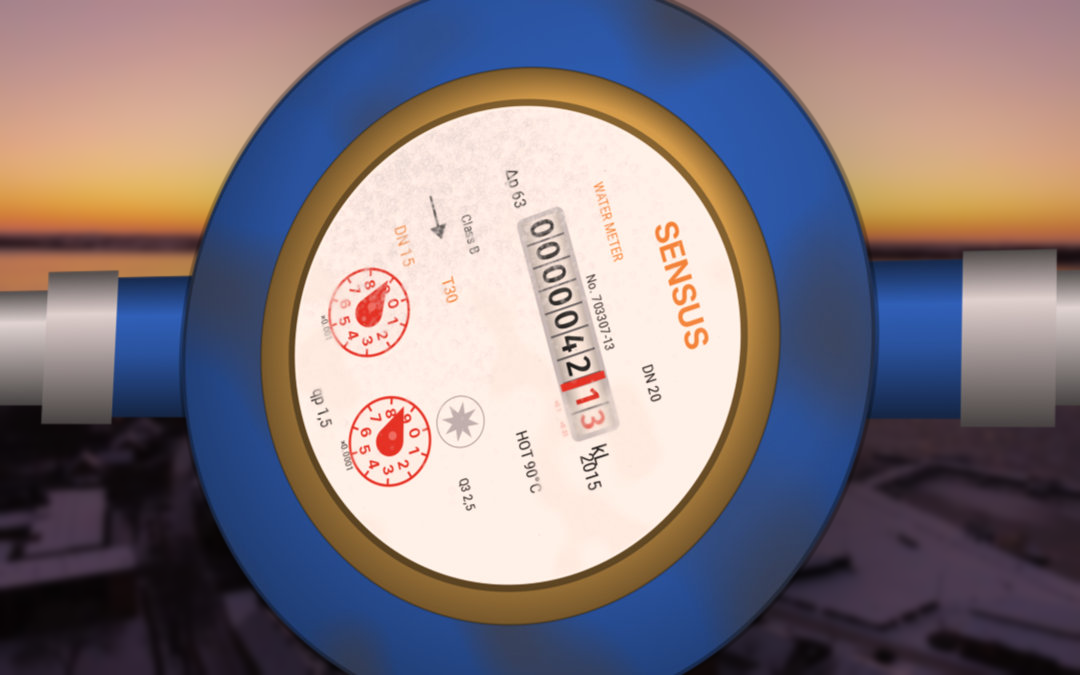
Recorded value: value=42.1388 unit=kL
